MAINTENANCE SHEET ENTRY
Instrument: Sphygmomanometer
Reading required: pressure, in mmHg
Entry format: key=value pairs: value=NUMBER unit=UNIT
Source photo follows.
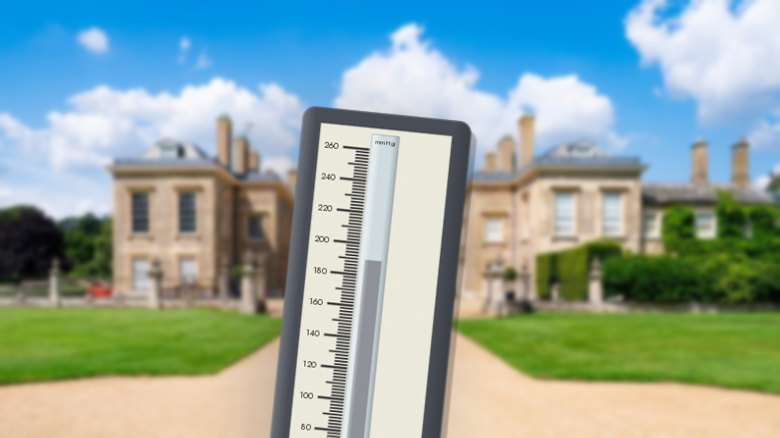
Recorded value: value=190 unit=mmHg
